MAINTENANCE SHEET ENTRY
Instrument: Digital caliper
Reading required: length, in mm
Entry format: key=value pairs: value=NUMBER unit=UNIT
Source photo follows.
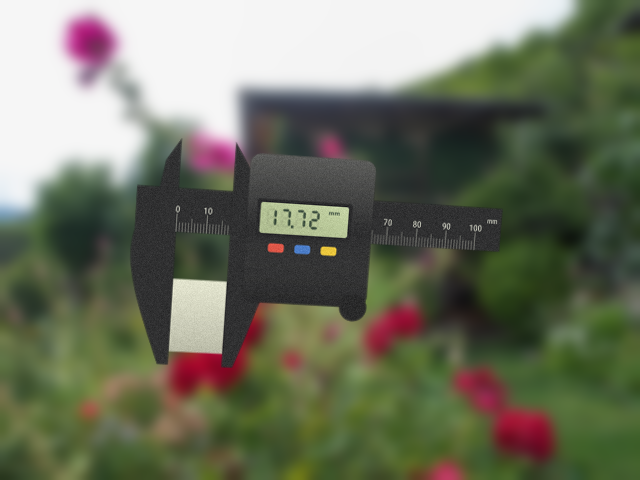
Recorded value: value=17.72 unit=mm
